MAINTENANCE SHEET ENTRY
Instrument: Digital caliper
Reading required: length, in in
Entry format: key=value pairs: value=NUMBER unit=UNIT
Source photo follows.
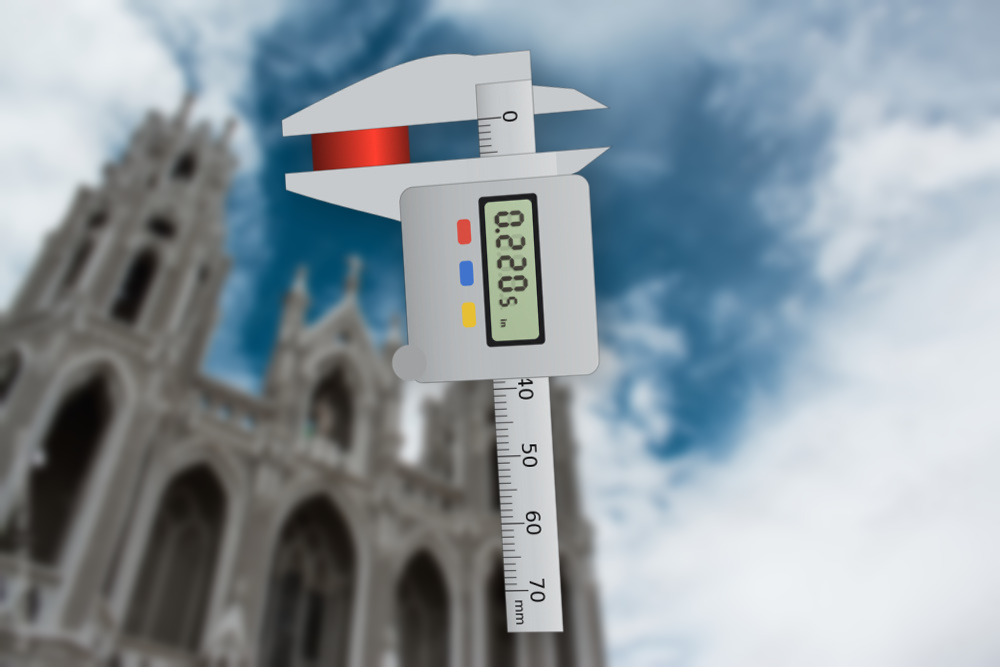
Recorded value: value=0.2205 unit=in
